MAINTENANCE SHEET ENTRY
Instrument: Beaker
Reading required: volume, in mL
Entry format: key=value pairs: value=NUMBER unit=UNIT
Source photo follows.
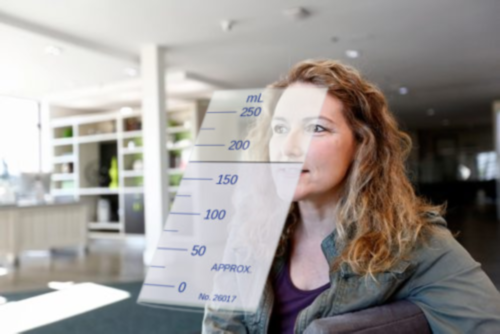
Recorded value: value=175 unit=mL
